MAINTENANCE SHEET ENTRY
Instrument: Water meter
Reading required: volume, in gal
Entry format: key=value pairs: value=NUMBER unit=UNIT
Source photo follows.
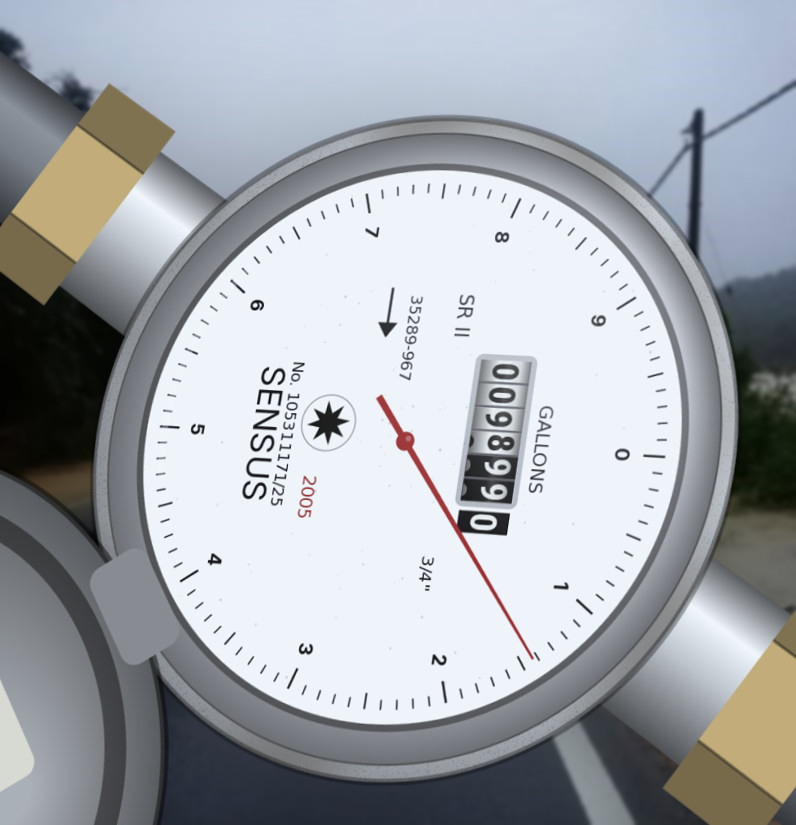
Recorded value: value=98991.4 unit=gal
